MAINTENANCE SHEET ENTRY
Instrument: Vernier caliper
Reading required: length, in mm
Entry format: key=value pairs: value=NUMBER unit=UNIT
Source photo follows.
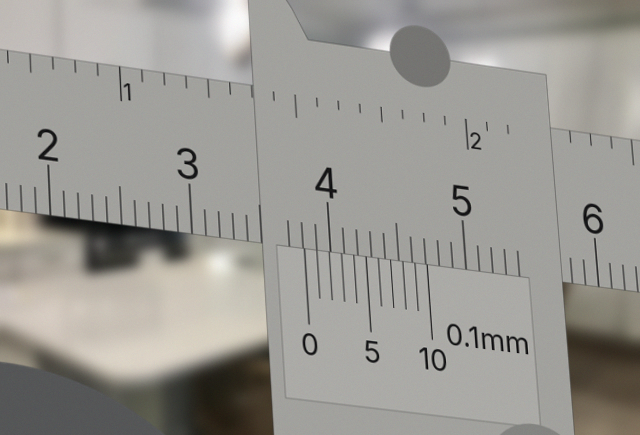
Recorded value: value=38.1 unit=mm
